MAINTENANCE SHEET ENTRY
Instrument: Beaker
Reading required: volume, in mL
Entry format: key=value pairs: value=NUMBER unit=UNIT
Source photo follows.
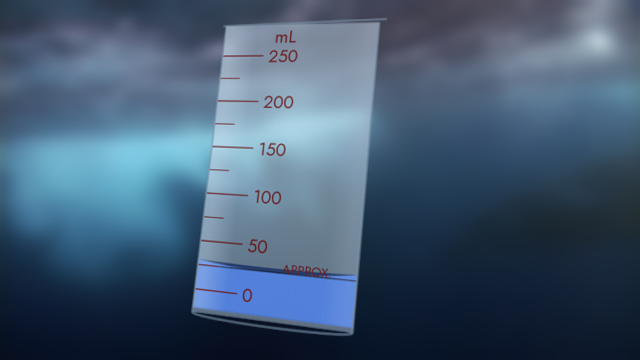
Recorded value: value=25 unit=mL
